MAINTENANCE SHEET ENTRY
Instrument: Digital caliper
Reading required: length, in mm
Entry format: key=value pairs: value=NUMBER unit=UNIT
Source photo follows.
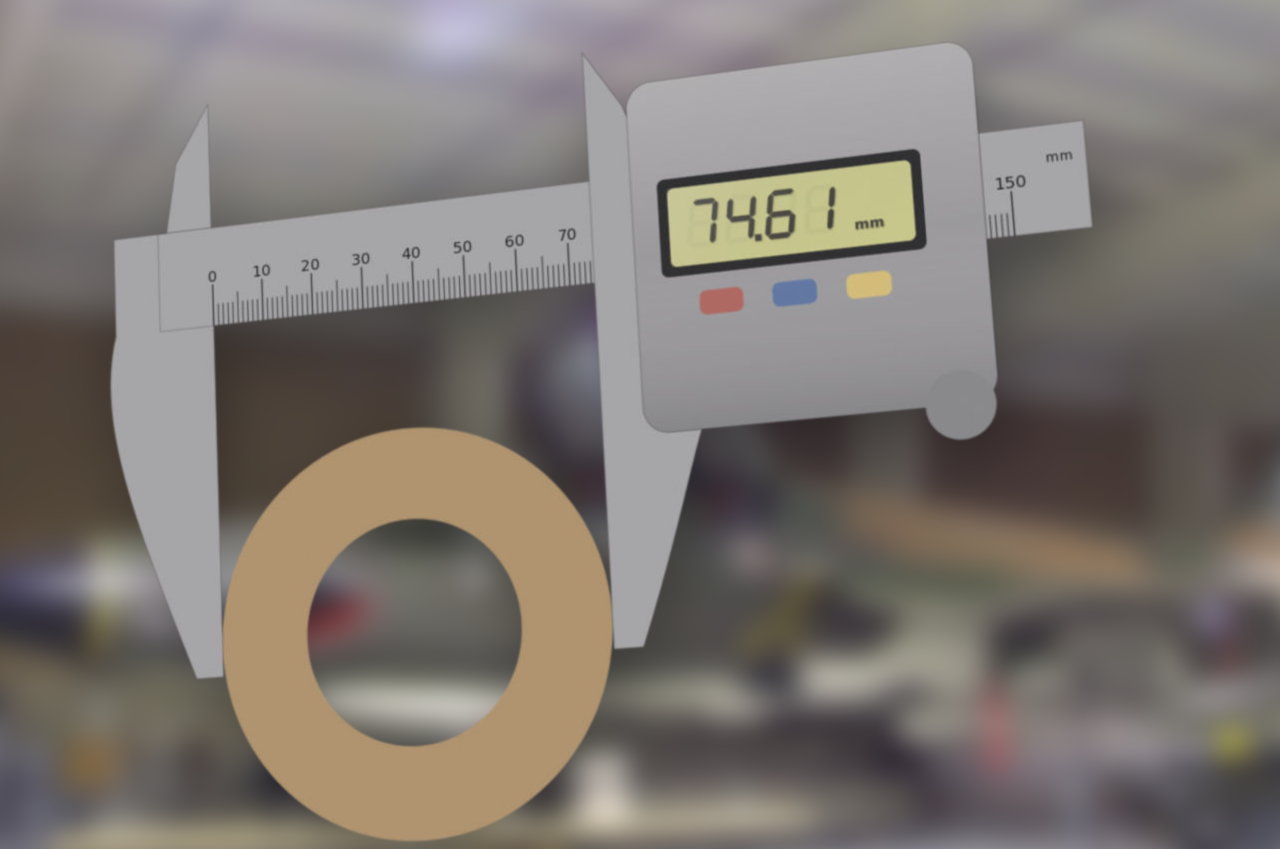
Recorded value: value=74.61 unit=mm
